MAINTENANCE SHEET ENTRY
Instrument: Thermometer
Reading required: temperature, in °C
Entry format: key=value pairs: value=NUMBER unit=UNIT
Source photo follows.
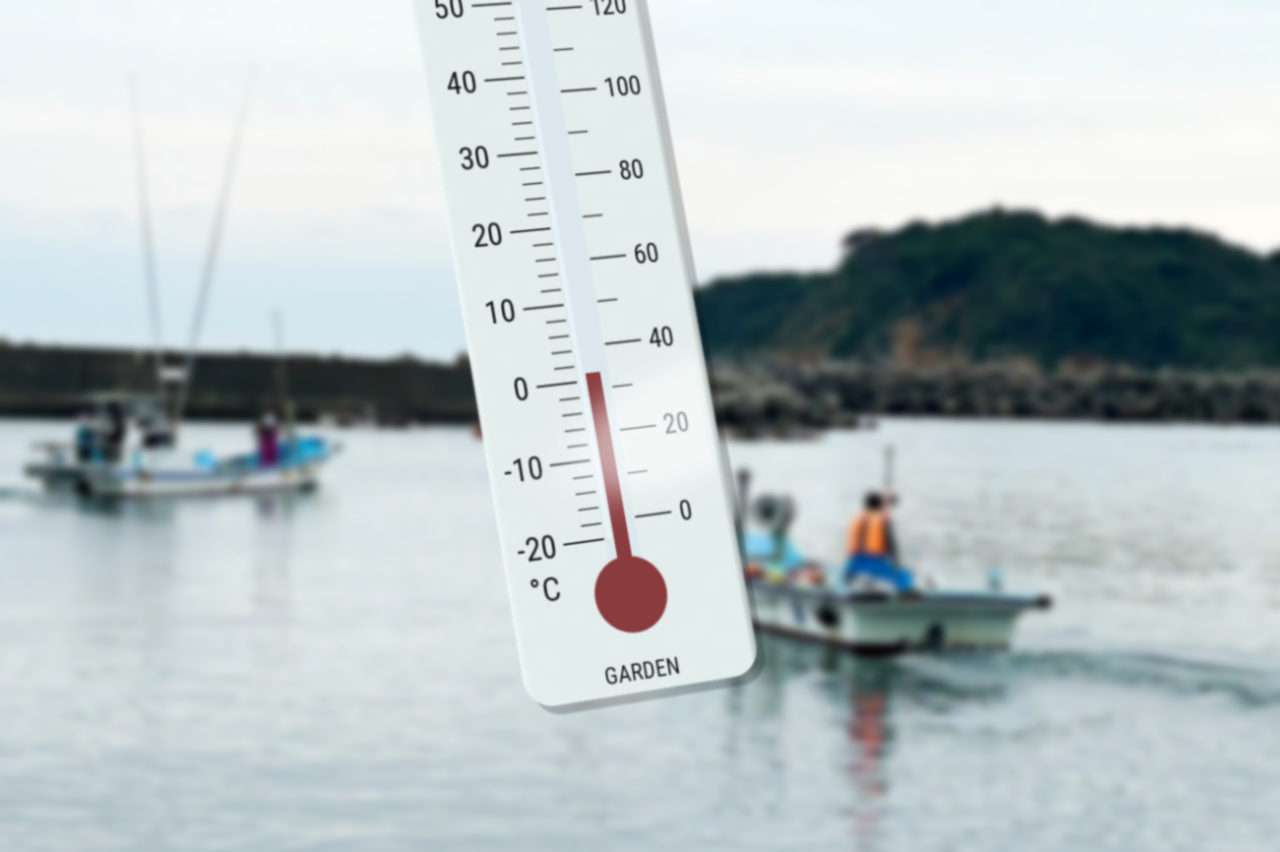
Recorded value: value=1 unit=°C
